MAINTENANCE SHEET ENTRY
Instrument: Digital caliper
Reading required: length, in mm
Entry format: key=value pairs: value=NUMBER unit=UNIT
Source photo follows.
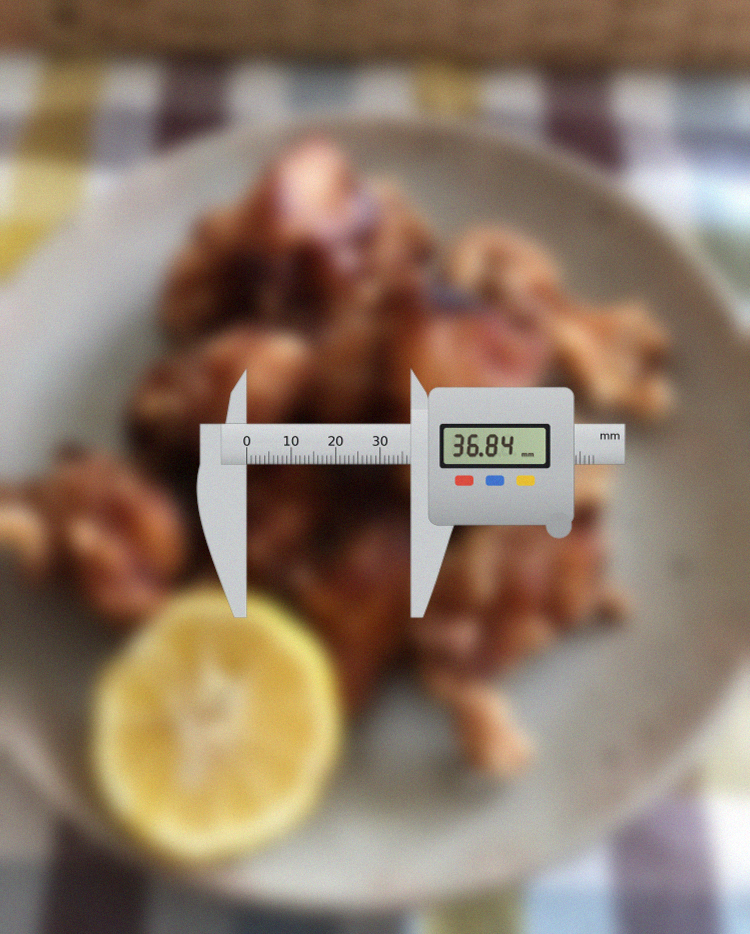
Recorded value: value=36.84 unit=mm
